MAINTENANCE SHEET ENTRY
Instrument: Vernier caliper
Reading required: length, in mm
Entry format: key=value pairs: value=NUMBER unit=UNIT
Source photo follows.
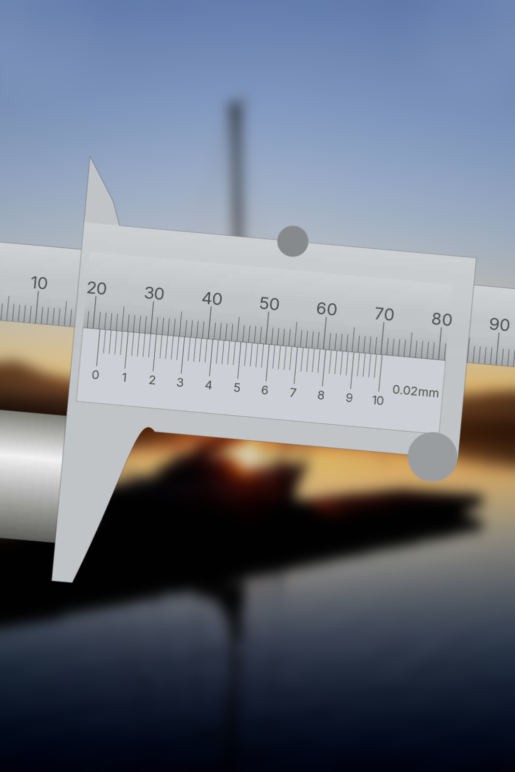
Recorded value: value=21.2 unit=mm
